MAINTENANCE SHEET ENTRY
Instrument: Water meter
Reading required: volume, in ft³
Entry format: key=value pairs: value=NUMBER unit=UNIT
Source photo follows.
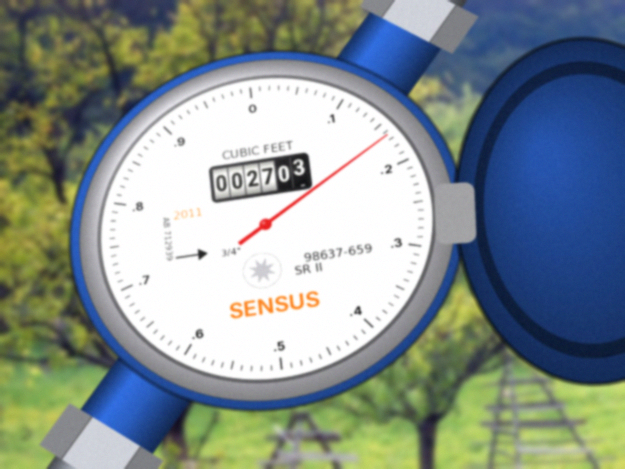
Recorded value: value=2703.16 unit=ft³
